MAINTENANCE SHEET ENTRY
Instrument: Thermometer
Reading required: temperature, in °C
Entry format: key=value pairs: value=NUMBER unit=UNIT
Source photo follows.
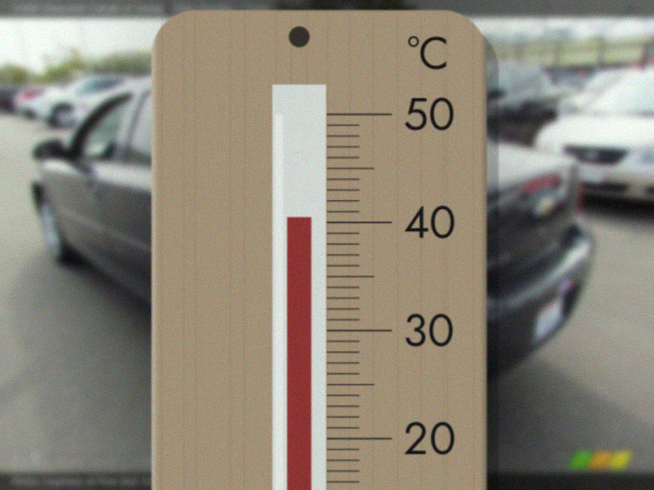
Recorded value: value=40.5 unit=°C
